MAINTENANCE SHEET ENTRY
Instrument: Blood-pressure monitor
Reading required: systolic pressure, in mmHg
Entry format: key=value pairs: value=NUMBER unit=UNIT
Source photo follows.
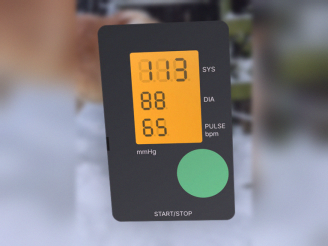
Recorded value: value=113 unit=mmHg
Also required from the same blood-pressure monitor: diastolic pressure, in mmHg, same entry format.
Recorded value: value=88 unit=mmHg
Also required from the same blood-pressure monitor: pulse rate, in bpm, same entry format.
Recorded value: value=65 unit=bpm
